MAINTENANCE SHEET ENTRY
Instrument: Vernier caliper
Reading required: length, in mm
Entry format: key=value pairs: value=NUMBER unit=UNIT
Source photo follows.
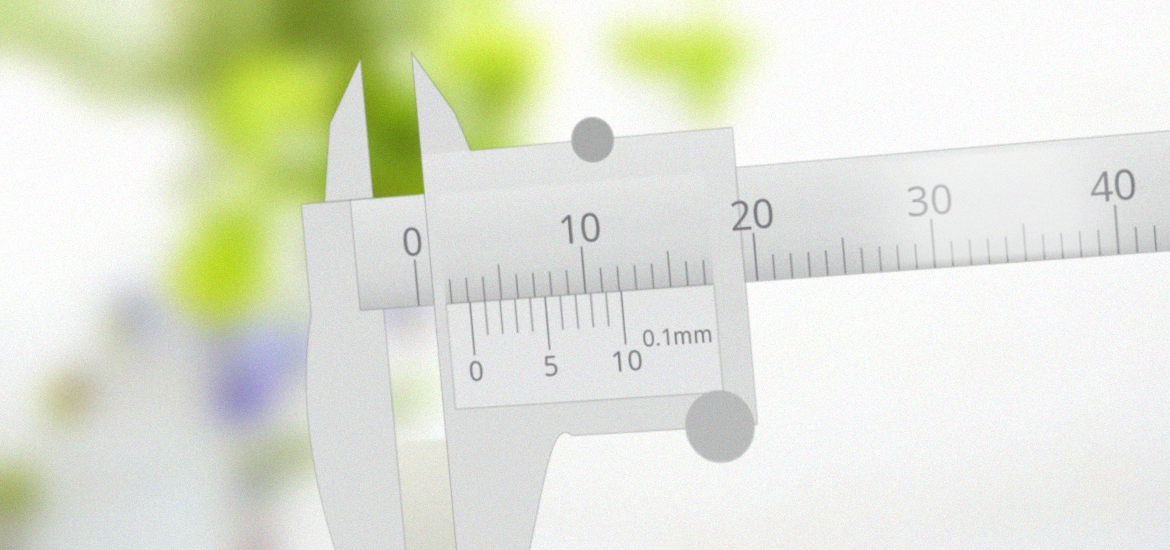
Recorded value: value=3.1 unit=mm
